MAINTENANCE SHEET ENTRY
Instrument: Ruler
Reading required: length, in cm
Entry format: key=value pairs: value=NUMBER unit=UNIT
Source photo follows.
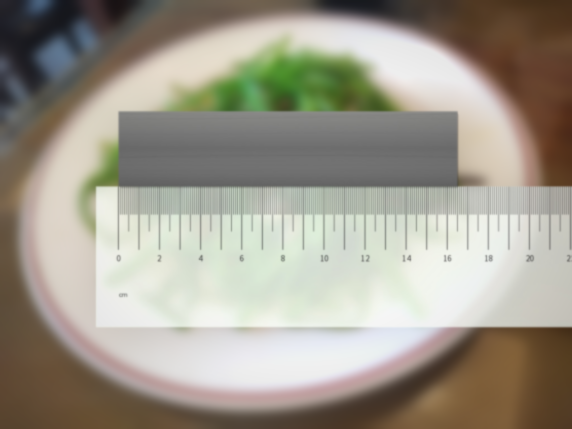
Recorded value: value=16.5 unit=cm
